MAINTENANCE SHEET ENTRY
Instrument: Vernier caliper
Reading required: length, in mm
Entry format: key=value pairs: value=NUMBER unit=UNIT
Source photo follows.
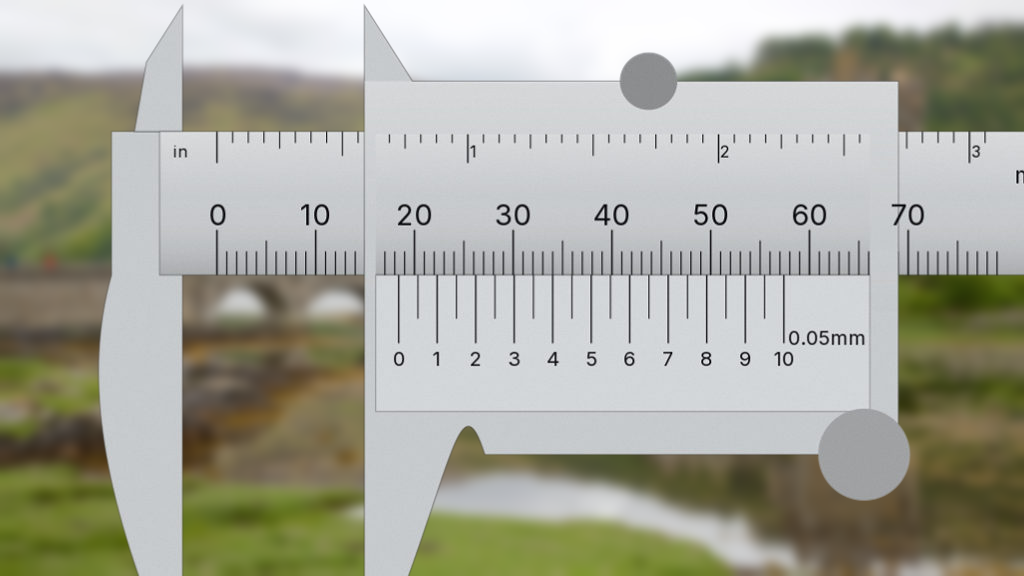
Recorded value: value=18.4 unit=mm
